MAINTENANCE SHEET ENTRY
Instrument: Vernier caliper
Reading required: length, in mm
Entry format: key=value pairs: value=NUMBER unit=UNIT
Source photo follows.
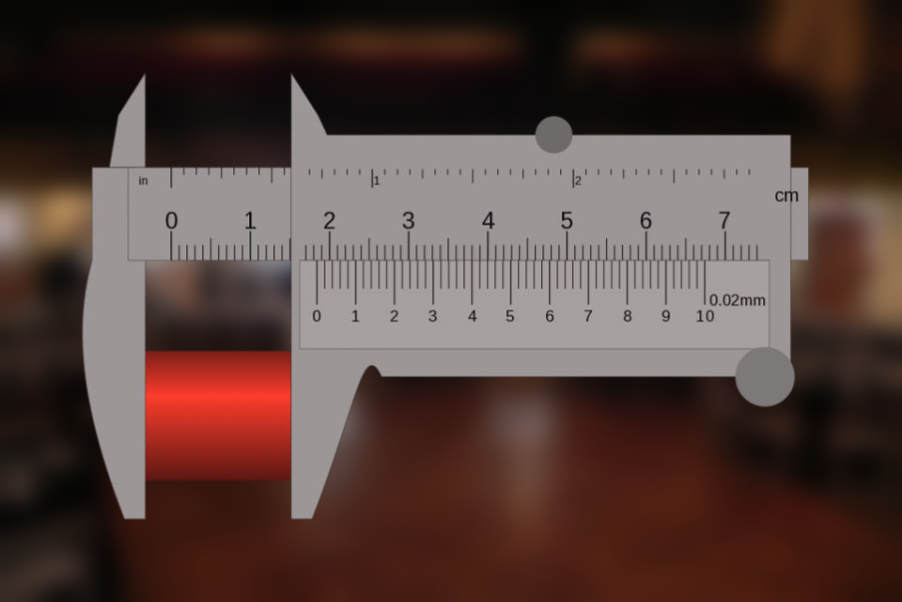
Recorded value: value=18.4 unit=mm
